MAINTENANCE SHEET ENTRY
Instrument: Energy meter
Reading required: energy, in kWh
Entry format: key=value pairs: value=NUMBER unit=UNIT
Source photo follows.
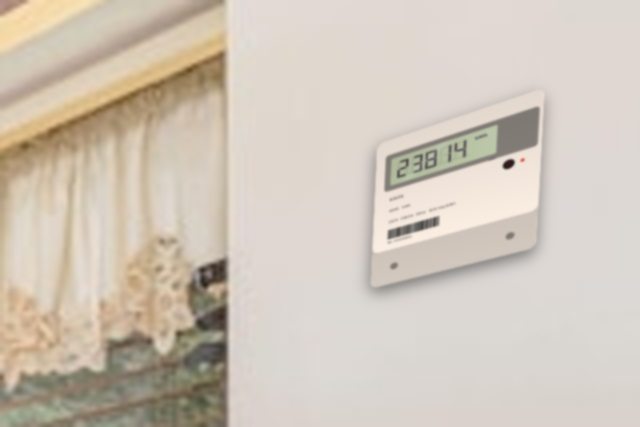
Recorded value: value=23814 unit=kWh
